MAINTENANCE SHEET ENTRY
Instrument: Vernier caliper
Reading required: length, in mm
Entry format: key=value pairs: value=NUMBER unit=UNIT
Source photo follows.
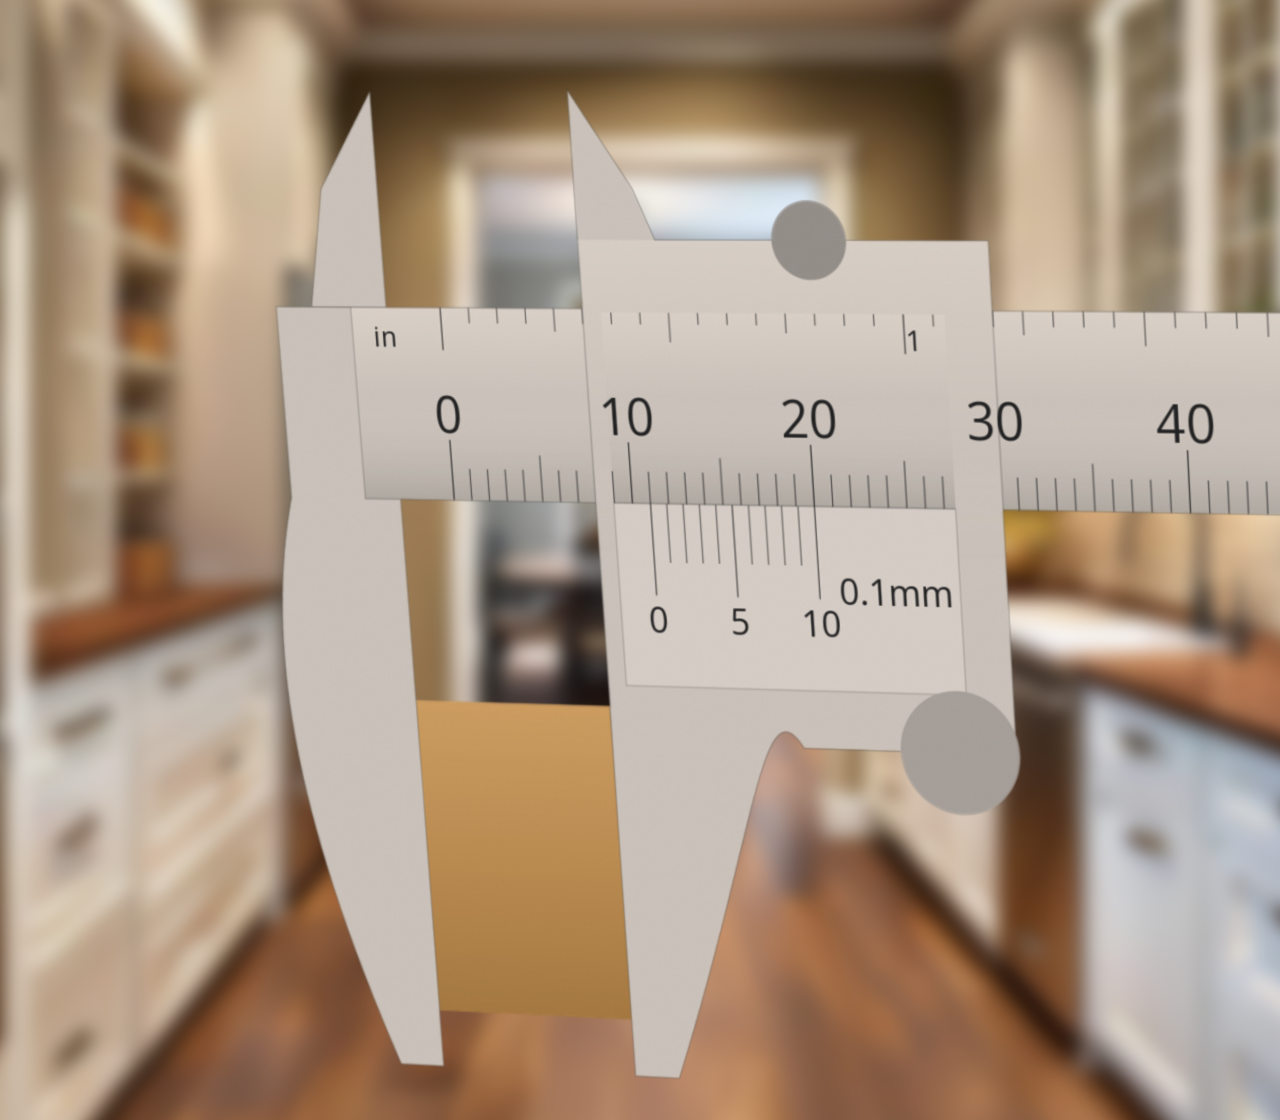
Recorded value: value=11.0 unit=mm
